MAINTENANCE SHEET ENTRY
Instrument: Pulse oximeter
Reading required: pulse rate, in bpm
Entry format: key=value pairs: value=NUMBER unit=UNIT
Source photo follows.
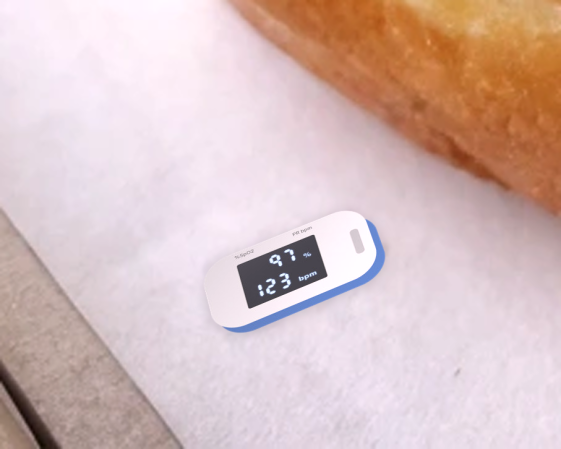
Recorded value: value=123 unit=bpm
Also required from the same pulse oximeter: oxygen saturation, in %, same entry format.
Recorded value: value=97 unit=%
